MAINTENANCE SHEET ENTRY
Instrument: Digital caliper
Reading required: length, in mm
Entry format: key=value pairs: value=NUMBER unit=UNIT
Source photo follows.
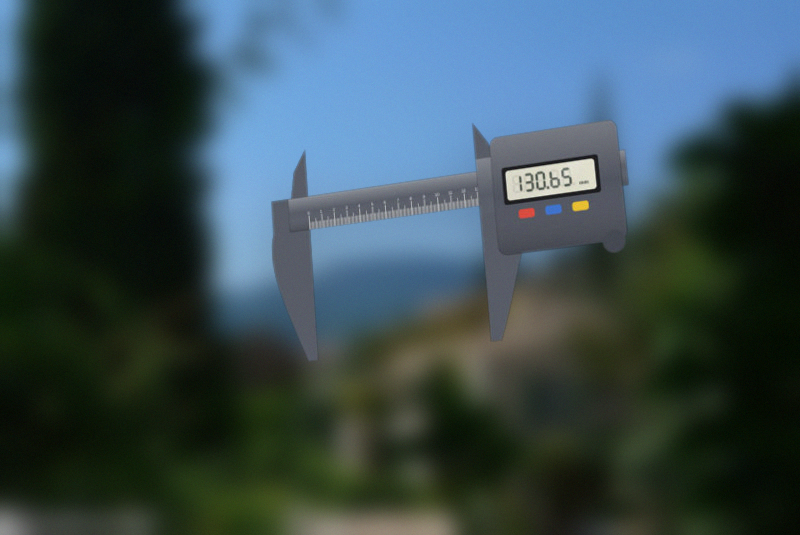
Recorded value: value=130.65 unit=mm
